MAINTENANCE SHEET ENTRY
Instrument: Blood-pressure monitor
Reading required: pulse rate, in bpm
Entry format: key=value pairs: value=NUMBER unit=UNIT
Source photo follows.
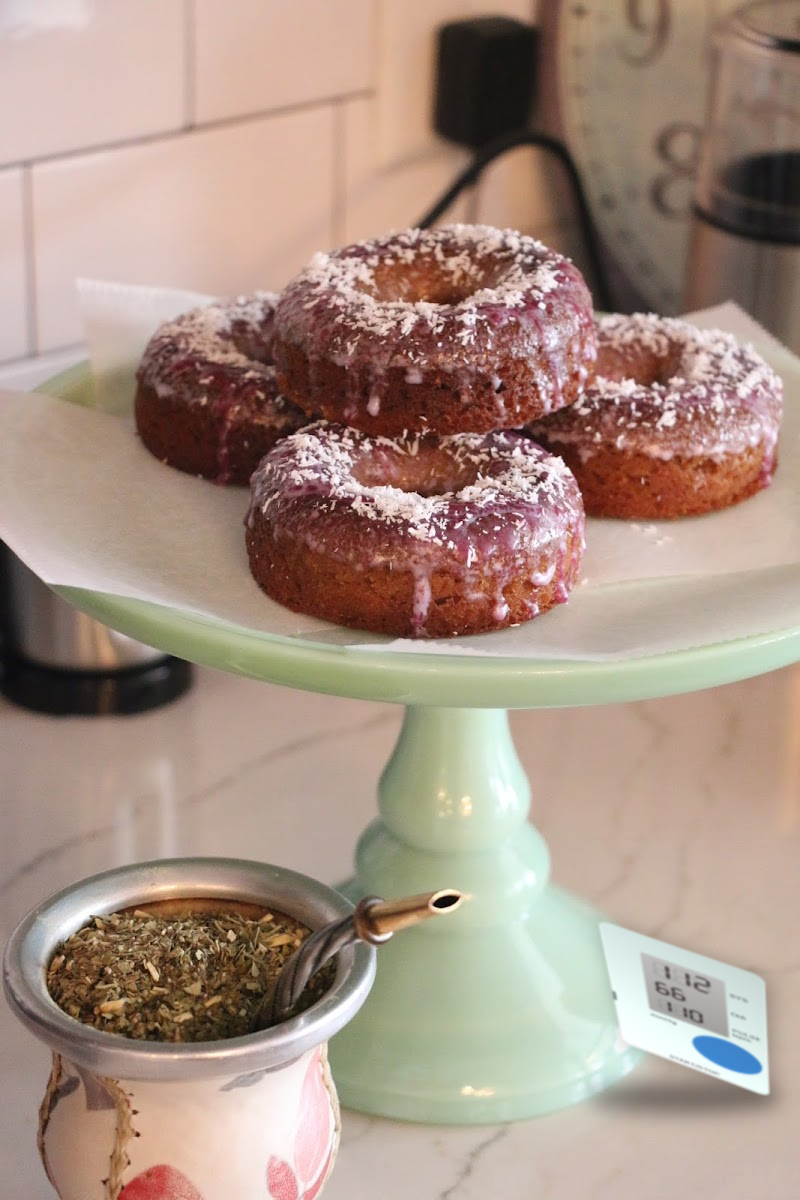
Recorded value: value=110 unit=bpm
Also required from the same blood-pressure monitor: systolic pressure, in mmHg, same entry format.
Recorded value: value=112 unit=mmHg
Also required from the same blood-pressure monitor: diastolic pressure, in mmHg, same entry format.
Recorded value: value=66 unit=mmHg
